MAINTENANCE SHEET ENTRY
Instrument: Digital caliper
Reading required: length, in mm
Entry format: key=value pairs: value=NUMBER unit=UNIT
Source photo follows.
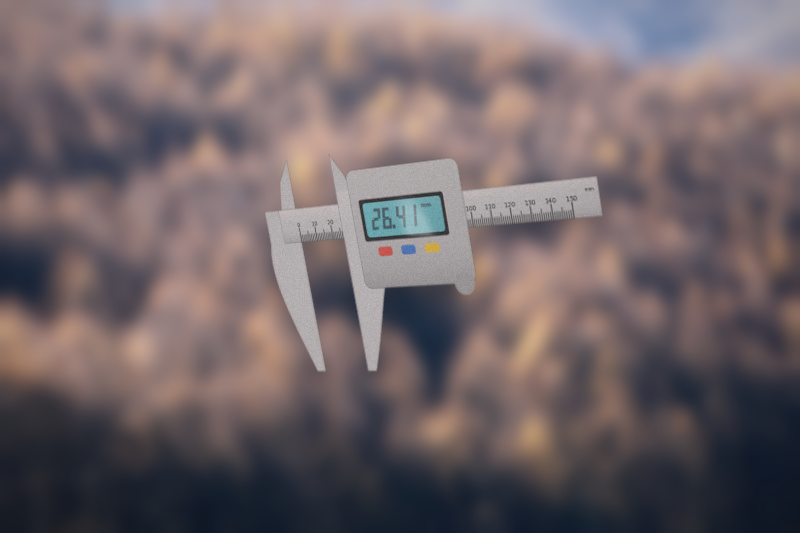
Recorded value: value=26.41 unit=mm
